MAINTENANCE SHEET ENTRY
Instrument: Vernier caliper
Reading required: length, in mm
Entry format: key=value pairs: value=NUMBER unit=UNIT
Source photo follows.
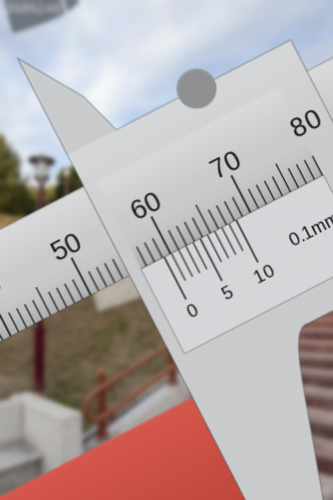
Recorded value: value=59.2 unit=mm
